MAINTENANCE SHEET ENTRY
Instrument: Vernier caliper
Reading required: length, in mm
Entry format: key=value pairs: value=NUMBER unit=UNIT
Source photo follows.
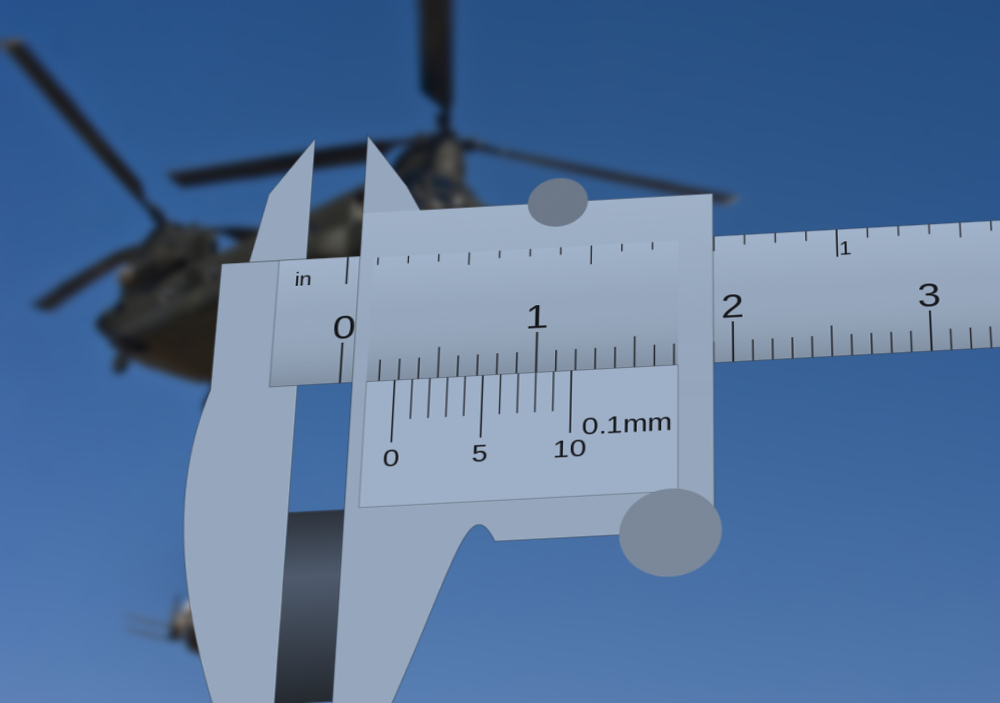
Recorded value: value=2.8 unit=mm
